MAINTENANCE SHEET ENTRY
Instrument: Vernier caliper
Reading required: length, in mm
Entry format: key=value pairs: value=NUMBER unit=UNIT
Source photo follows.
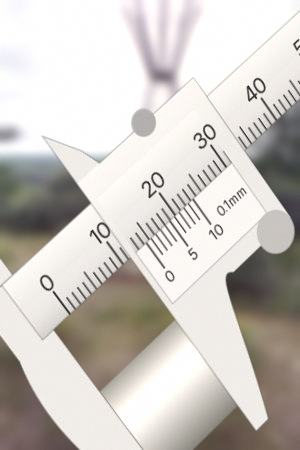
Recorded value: value=14.4 unit=mm
